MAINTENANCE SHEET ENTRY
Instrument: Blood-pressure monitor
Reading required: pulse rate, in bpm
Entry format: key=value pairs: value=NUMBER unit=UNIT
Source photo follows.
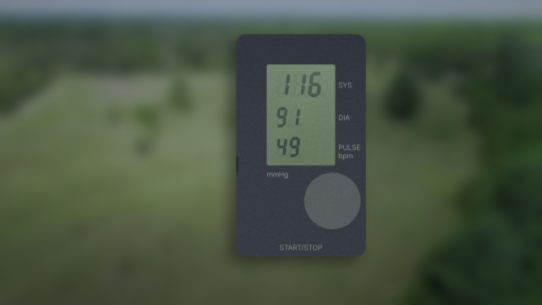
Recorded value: value=49 unit=bpm
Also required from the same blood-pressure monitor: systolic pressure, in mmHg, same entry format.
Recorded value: value=116 unit=mmHg
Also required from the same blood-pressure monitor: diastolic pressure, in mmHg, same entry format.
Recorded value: value=91 unit=mmHg
